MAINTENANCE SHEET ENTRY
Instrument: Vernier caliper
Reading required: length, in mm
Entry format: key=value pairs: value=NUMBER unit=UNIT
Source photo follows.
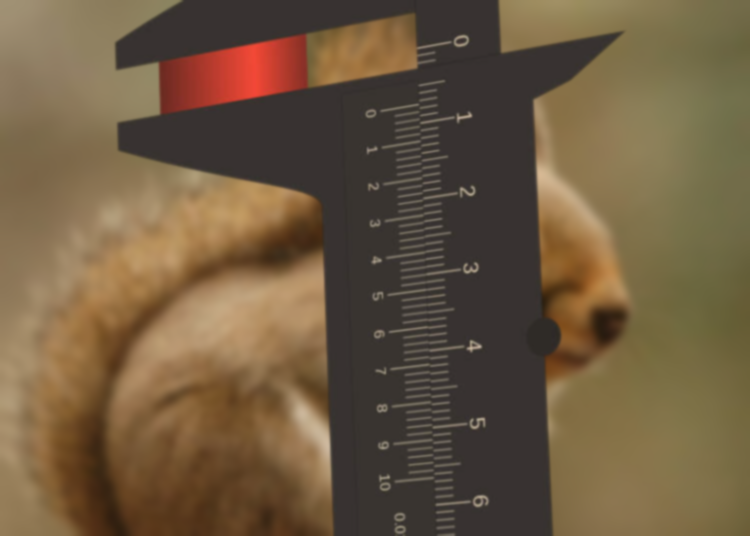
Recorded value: value=7.5 unit=mm
